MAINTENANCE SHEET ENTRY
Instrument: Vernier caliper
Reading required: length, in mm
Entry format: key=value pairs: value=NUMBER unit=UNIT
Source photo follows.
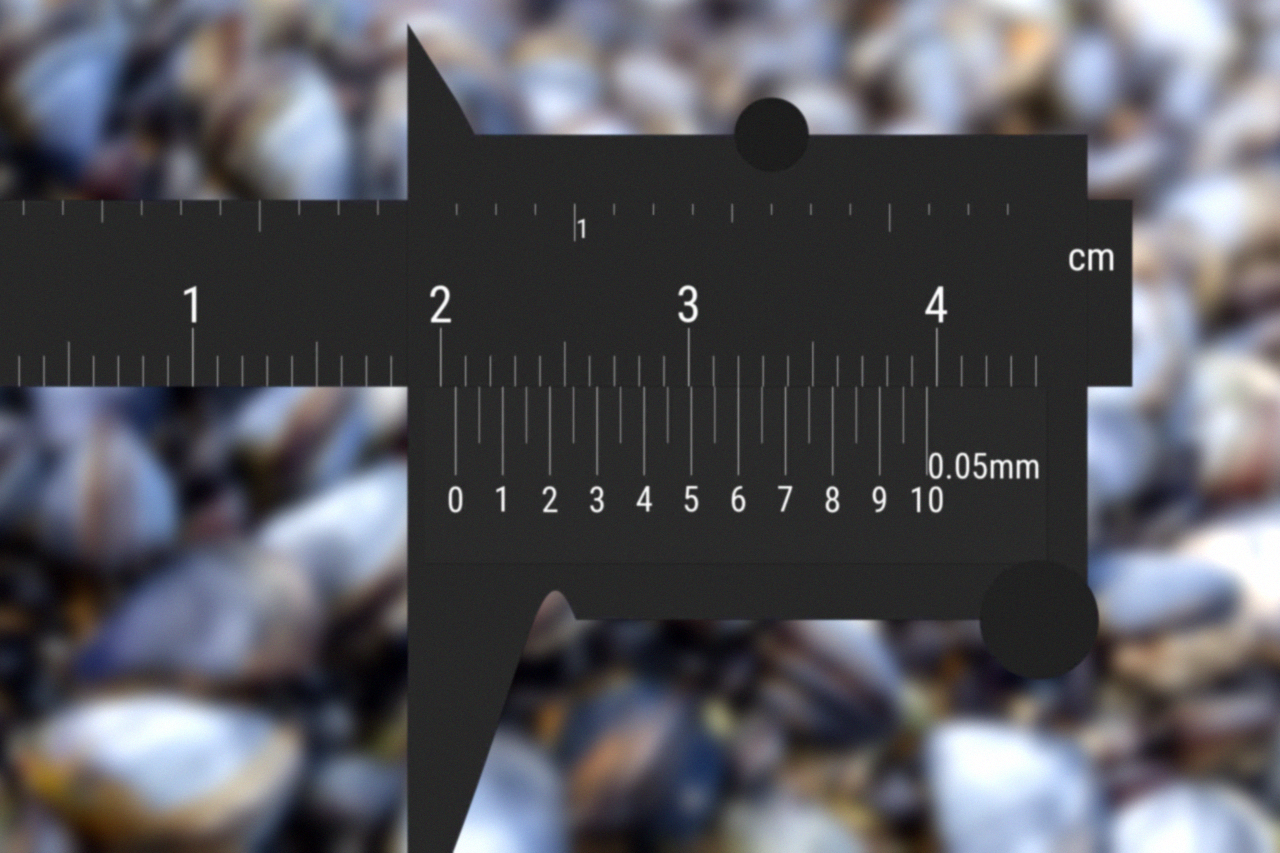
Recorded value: value=20.6 unit=mm
